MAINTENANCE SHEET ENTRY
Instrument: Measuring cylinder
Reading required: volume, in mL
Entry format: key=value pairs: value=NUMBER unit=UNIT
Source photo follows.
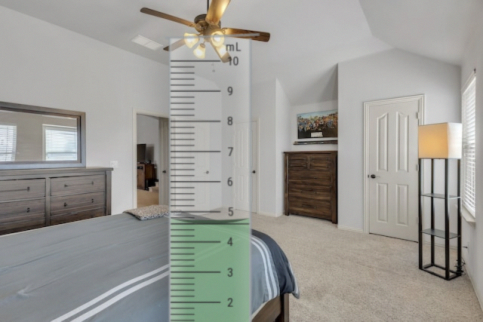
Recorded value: value=4.6 unit=mL
